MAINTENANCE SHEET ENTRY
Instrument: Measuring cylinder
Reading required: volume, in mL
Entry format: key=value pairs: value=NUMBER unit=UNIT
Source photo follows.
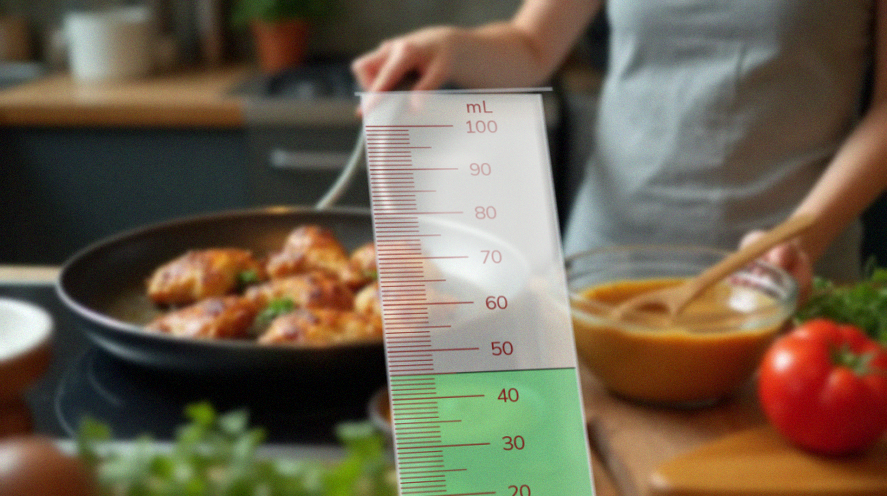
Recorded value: value=45 unit=mL
